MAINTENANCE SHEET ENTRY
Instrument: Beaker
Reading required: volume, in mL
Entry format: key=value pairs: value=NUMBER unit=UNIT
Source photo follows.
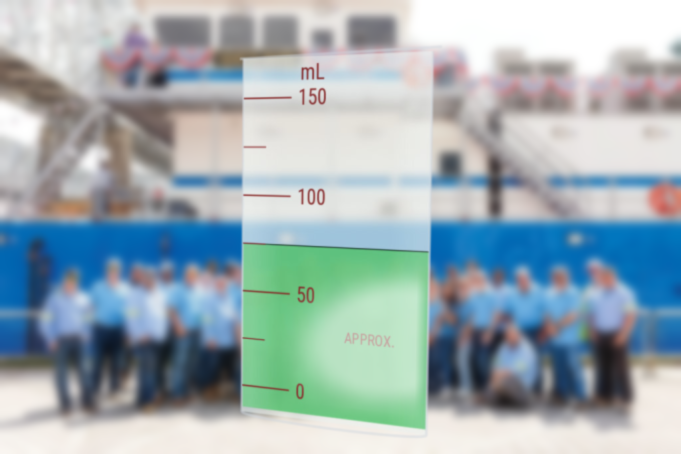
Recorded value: value=75 unit=mL
